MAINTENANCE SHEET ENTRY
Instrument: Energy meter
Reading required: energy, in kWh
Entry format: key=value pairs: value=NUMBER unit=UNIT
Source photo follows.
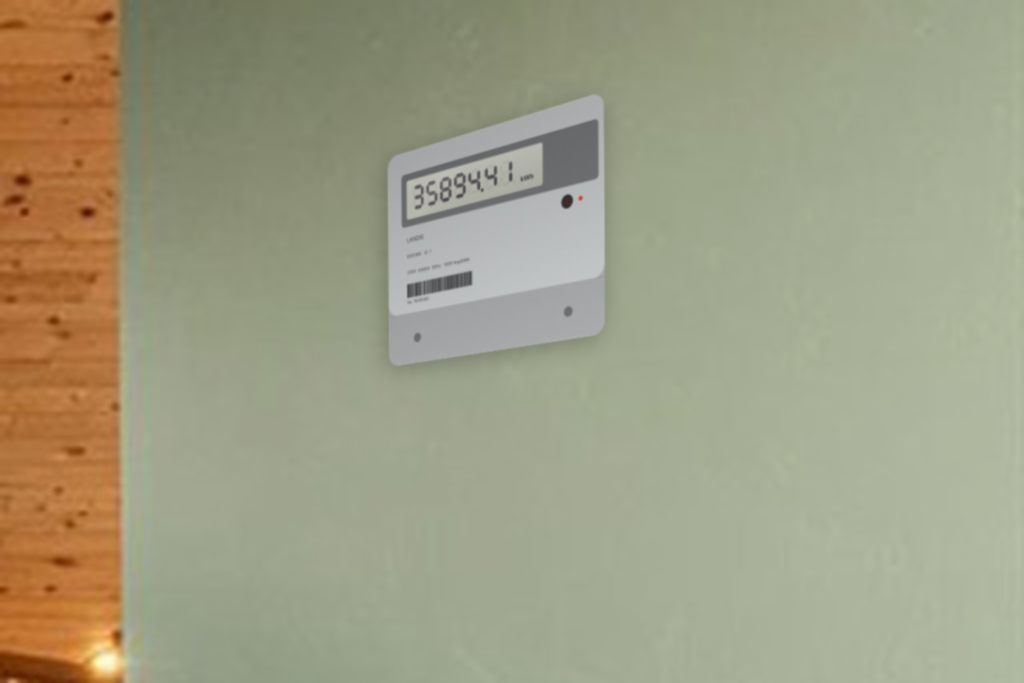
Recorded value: value=35894.41 unit=kWh
